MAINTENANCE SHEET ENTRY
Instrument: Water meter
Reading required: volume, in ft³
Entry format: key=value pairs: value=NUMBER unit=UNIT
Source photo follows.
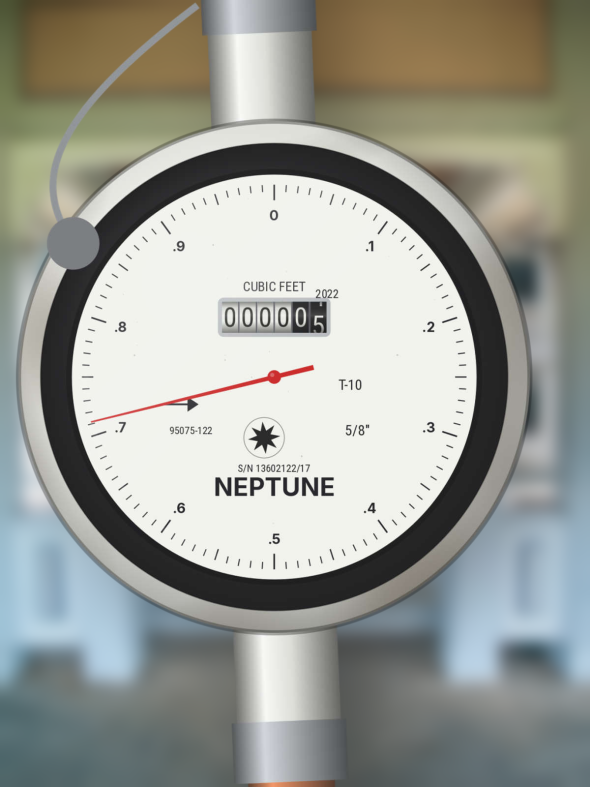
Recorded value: value=4.71 unit=ft³
